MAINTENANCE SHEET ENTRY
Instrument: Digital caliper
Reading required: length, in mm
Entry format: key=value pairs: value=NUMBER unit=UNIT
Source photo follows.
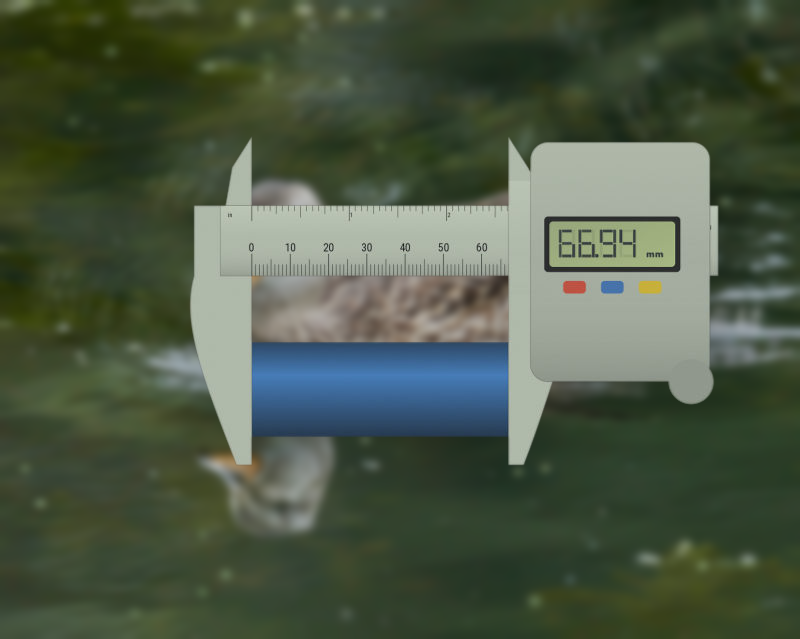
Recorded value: value=66.94 unit=mm
